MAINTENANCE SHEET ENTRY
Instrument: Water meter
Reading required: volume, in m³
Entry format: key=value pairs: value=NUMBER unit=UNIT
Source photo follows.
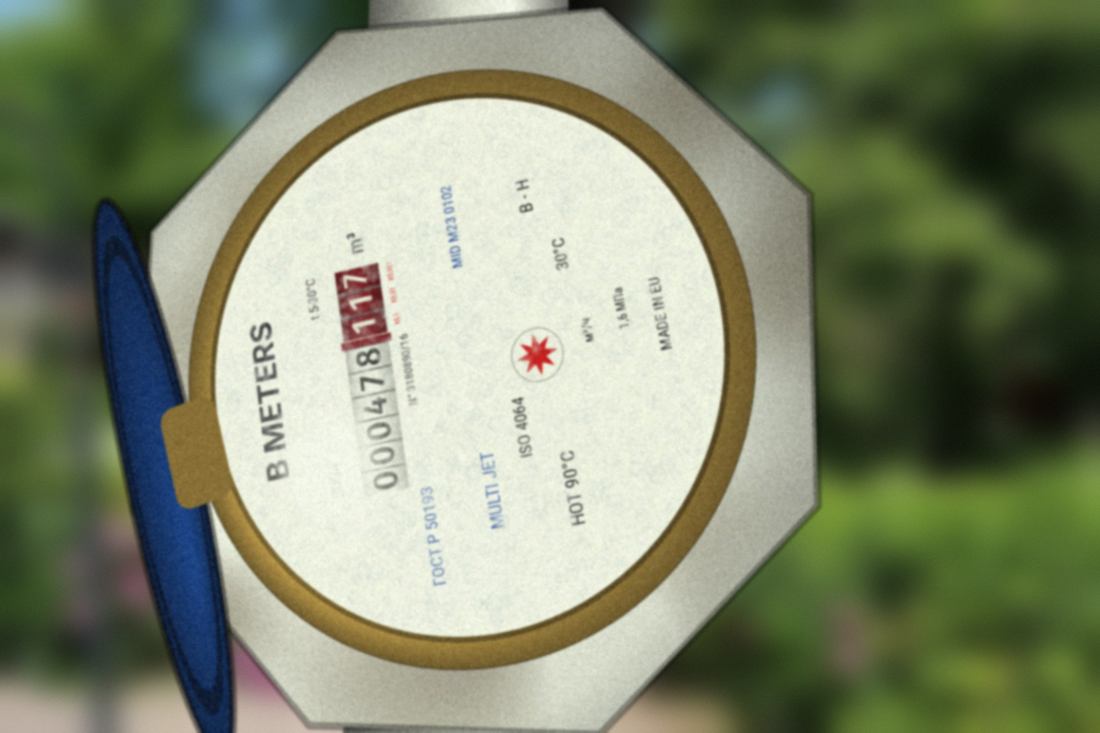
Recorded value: value=478.117 unit=m³
